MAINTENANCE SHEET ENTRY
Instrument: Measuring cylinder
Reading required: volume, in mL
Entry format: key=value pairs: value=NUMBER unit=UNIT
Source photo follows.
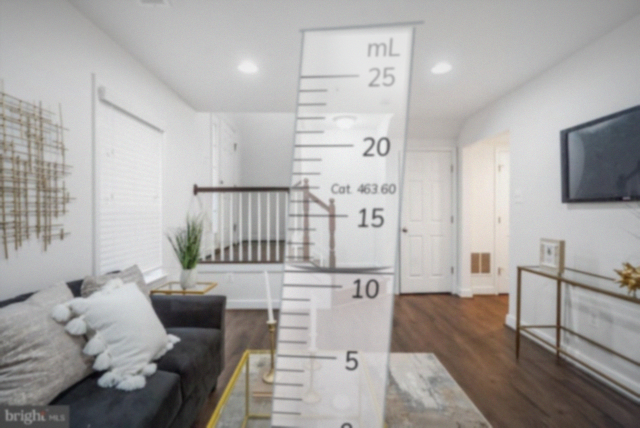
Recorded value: value=11 unit=mL
